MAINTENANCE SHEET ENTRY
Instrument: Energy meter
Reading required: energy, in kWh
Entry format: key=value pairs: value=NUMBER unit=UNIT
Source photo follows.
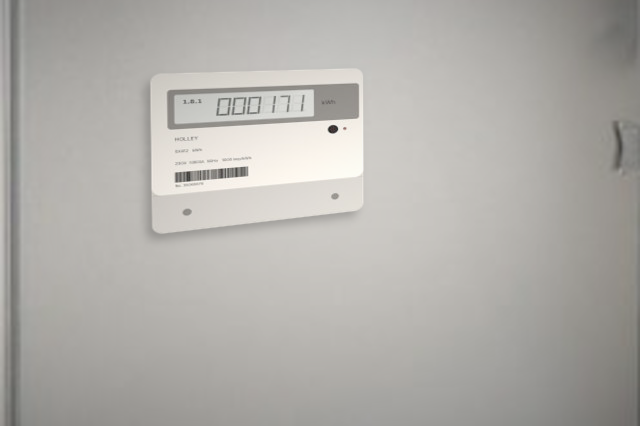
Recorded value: value=171 unit=kWh
